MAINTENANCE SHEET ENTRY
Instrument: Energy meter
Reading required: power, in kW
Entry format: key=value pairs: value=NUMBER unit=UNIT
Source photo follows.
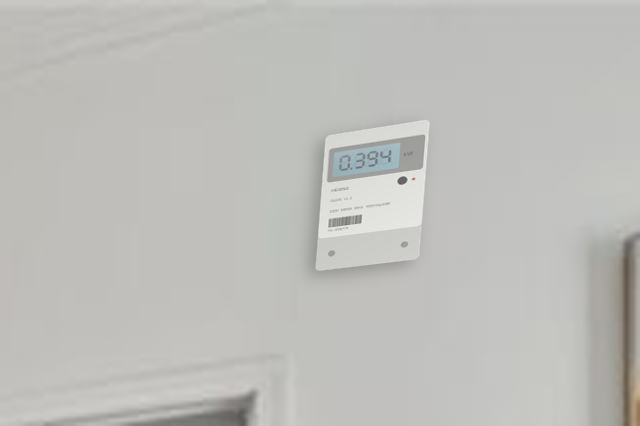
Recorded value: value=0.394 unit=kW
